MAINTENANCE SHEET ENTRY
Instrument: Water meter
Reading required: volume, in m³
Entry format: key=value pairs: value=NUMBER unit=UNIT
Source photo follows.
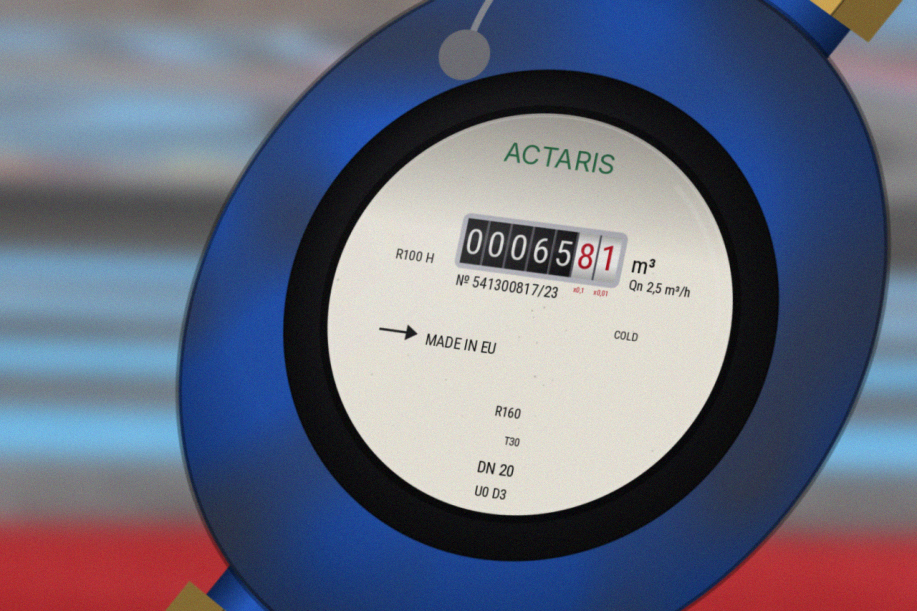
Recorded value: value=65.81 unit=m³
